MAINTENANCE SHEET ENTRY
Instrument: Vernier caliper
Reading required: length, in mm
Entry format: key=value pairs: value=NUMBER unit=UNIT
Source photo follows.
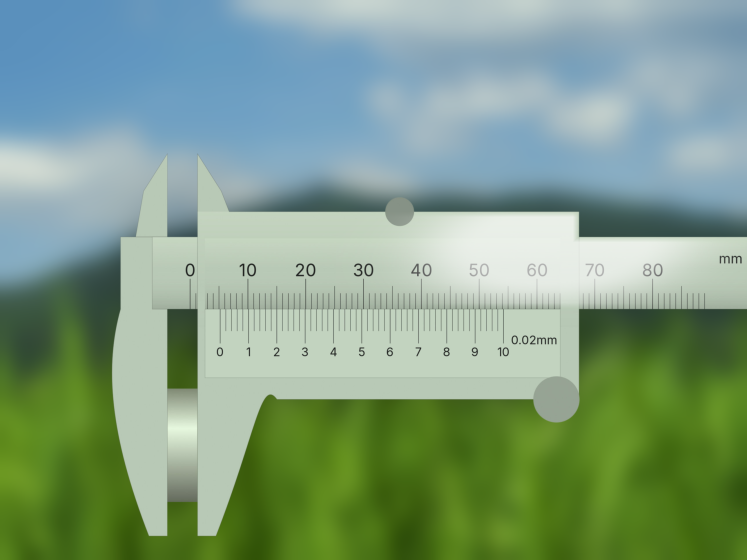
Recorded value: value=5.2 unit=mm
